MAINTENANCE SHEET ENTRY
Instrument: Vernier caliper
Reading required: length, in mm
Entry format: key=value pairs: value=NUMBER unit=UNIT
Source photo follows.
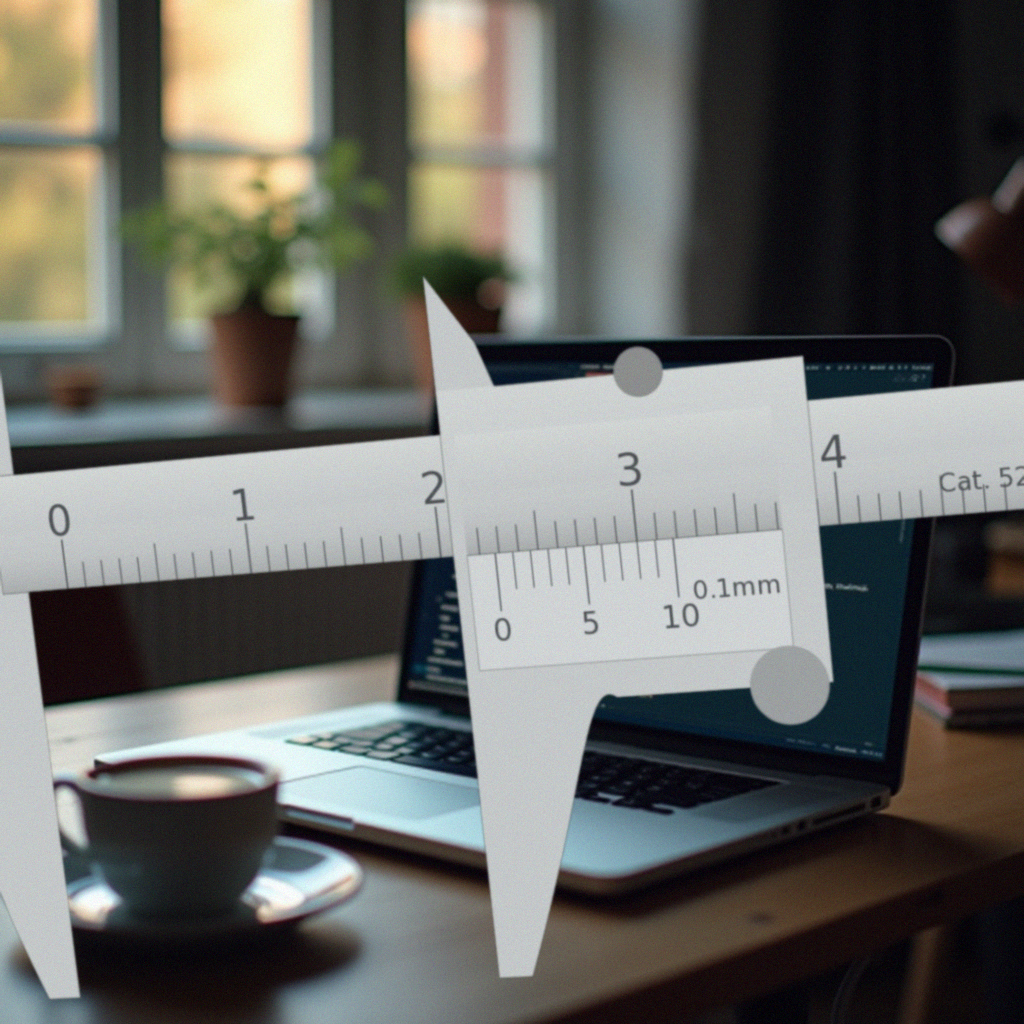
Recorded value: value=22.8 unit=mm
